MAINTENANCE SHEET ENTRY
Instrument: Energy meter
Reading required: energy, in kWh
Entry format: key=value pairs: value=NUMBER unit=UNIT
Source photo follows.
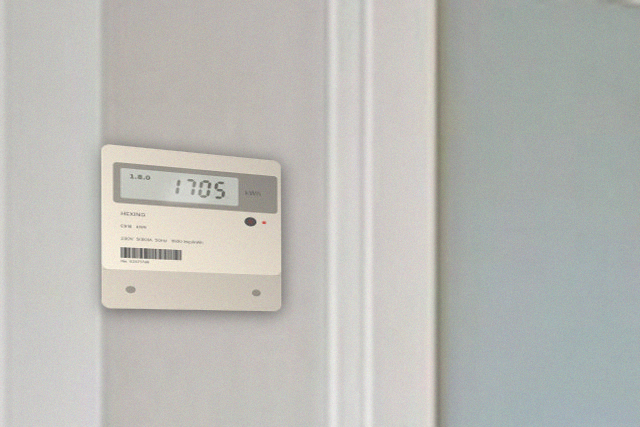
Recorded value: value=1705 unit=kWh
